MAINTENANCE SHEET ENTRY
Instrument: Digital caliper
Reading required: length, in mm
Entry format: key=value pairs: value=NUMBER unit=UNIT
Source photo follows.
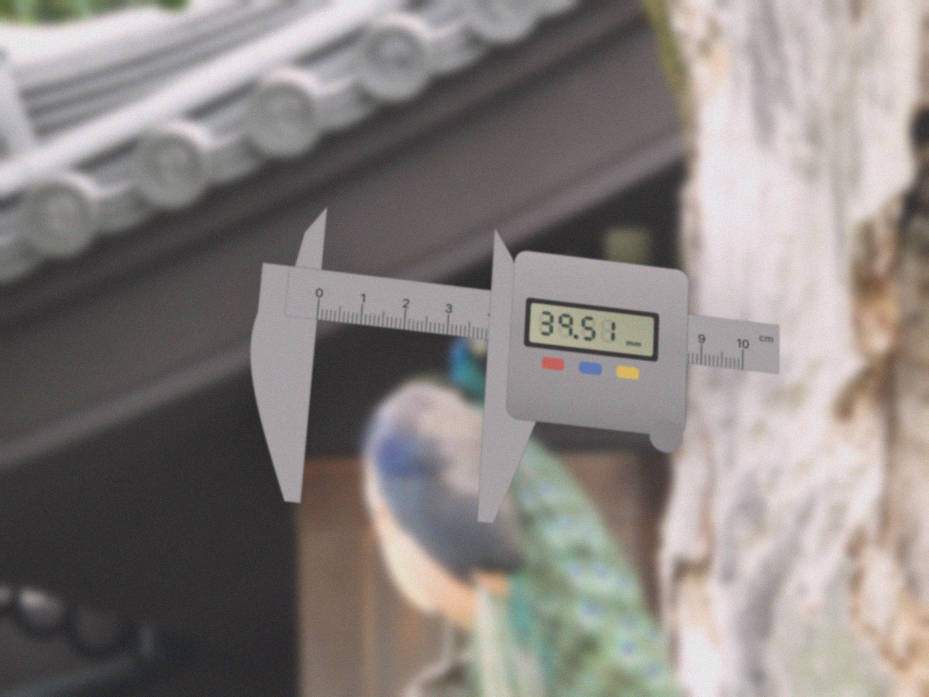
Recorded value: value=39.51 unit=mm
